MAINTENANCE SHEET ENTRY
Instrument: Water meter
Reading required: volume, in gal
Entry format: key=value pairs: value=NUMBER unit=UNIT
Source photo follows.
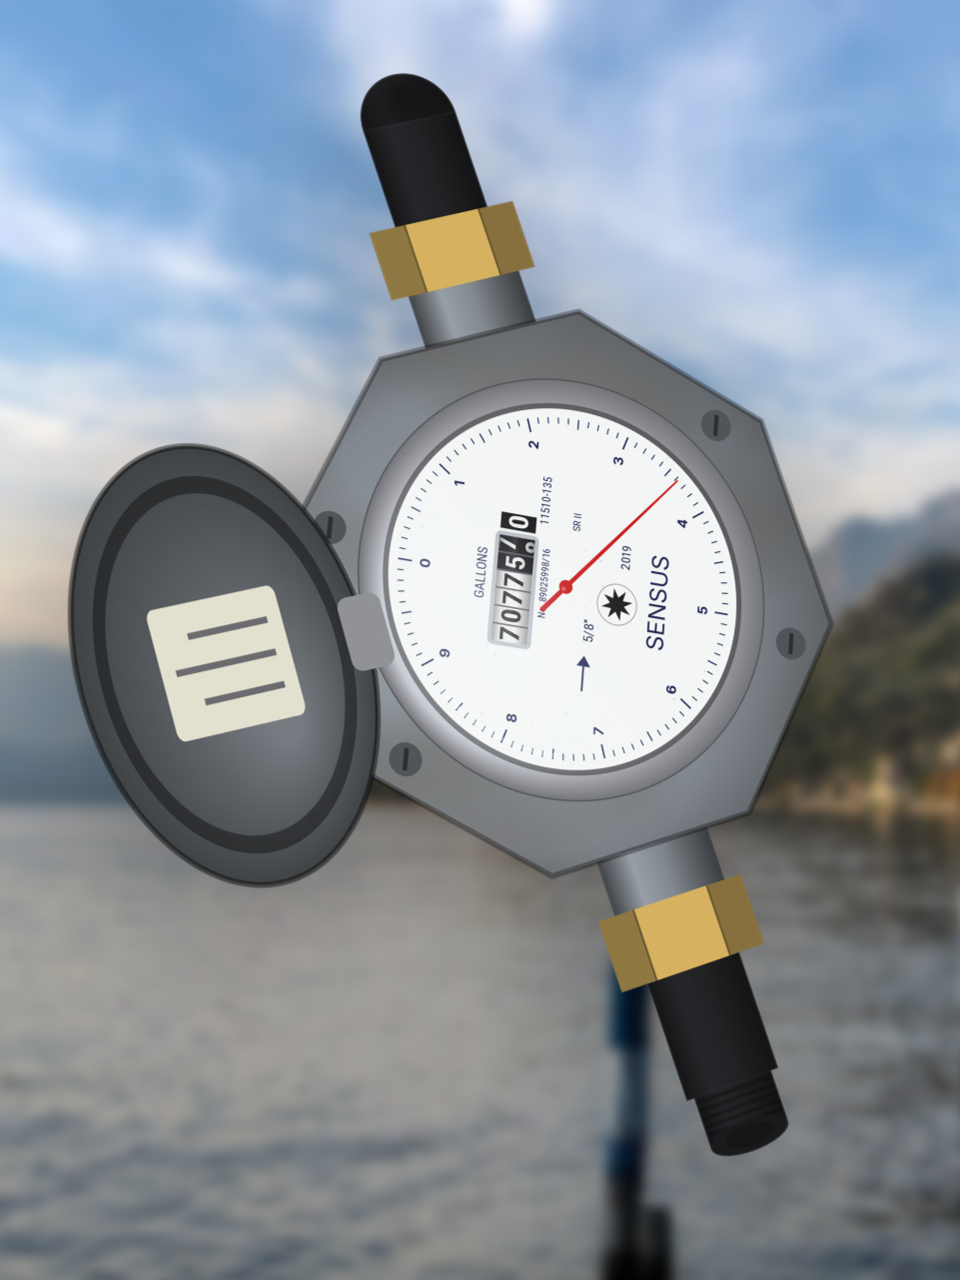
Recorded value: value=7077573.6 unit=gal
